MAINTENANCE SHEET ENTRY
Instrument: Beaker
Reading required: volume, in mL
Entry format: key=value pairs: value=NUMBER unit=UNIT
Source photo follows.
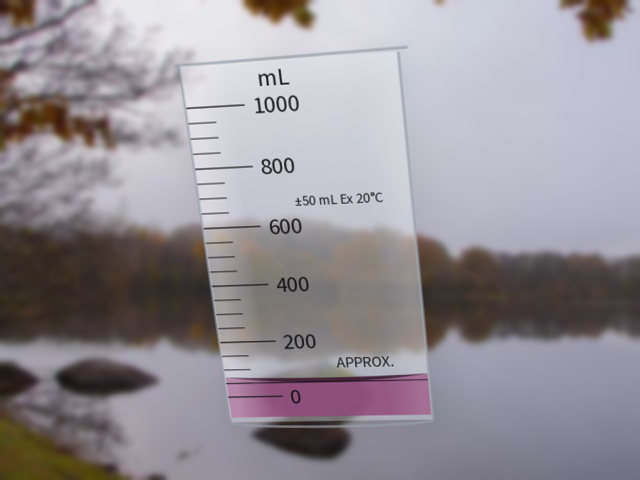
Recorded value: value=50 unit=mL
